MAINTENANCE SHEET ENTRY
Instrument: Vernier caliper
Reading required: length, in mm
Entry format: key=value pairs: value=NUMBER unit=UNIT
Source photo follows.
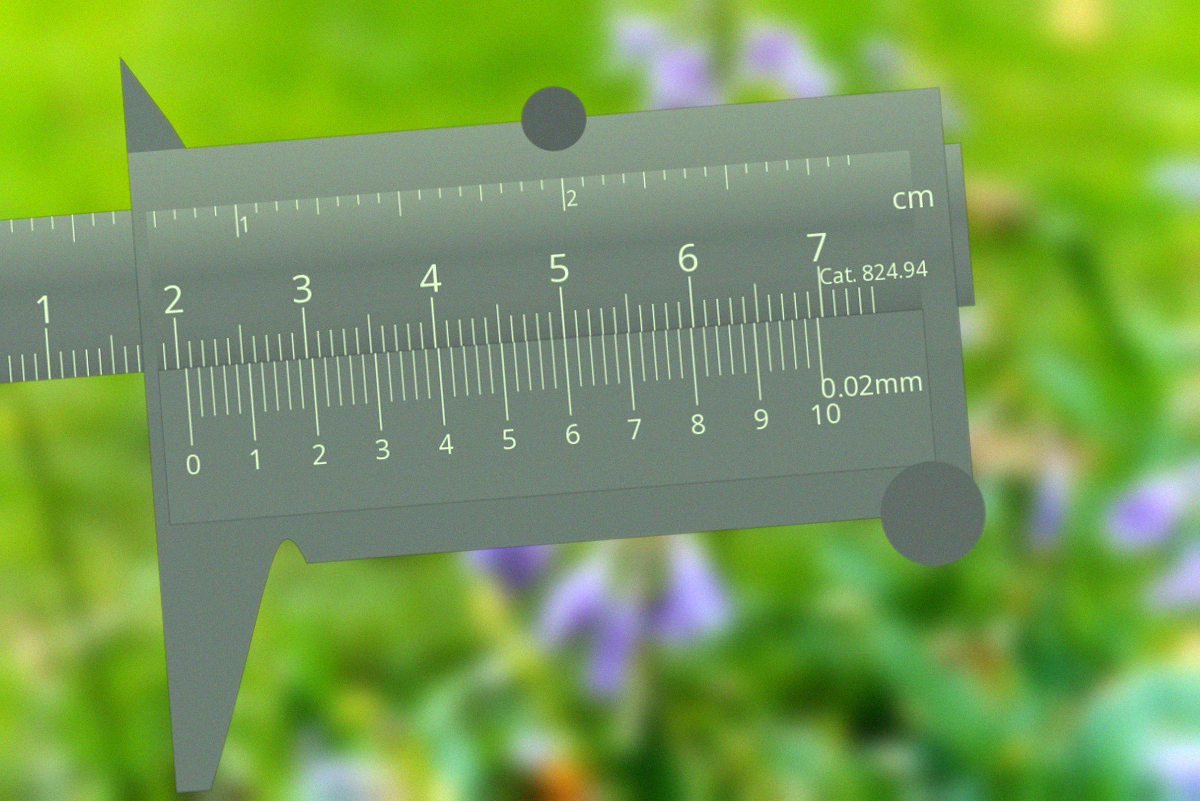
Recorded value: value=20.6 unit=mm
